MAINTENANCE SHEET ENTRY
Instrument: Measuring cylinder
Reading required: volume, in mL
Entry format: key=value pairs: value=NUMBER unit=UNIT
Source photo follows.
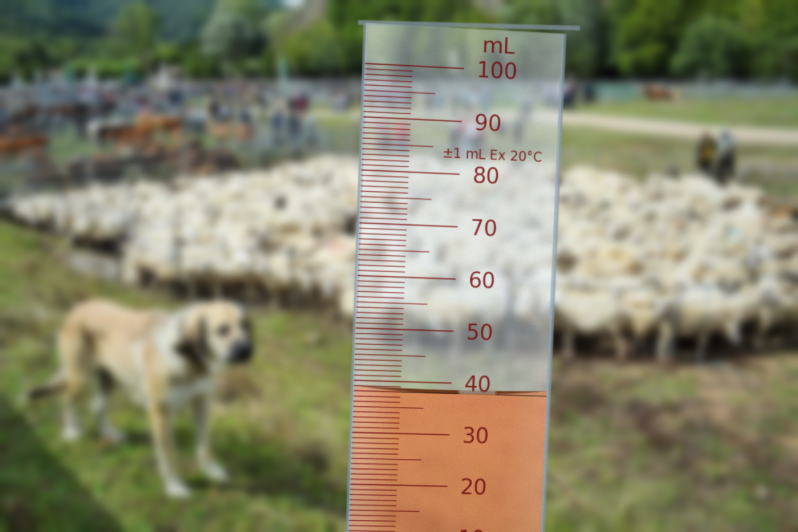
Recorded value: value=38 unit=mL
